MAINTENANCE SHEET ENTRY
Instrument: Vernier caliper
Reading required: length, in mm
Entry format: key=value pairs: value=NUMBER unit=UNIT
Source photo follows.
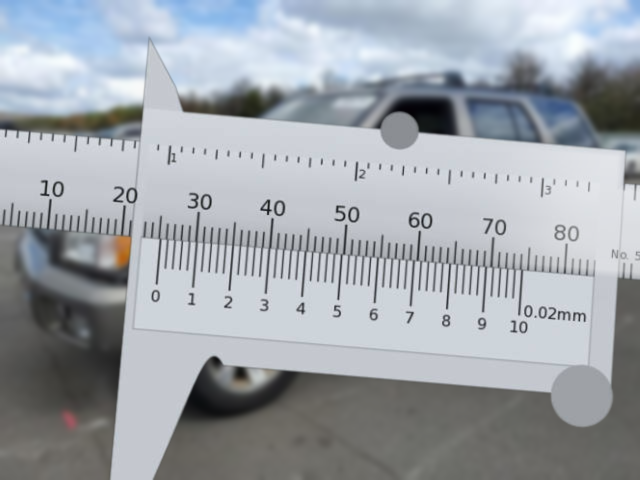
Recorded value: value=25.2 unit=mm
